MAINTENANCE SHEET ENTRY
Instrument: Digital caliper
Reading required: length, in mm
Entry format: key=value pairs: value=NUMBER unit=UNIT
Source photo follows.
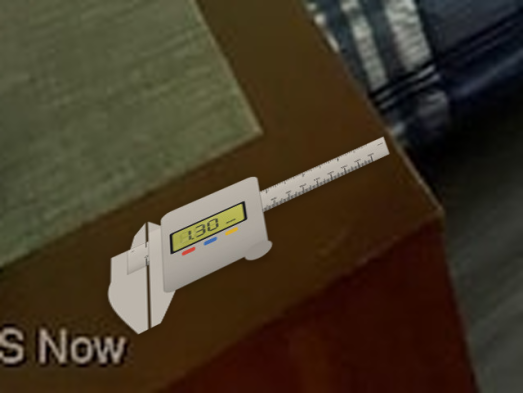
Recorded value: value=1.30 unit=mm
